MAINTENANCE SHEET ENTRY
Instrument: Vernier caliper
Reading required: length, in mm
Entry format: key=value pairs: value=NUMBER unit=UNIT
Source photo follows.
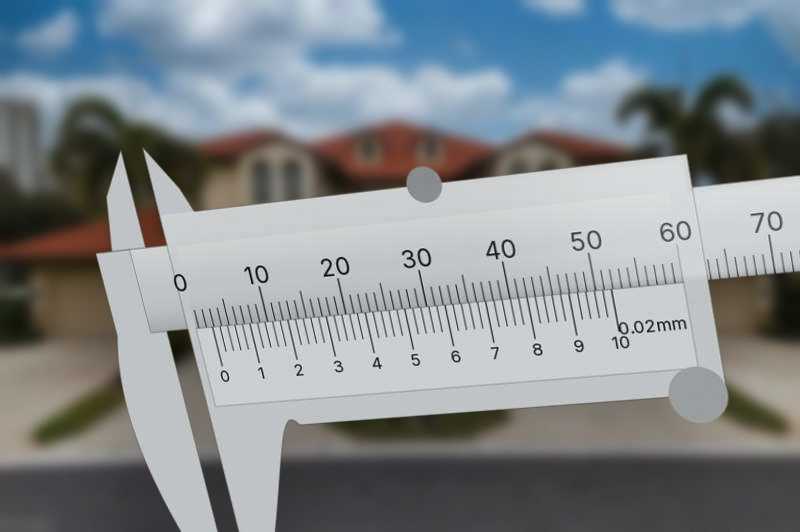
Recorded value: value=2.8 unit=mm
